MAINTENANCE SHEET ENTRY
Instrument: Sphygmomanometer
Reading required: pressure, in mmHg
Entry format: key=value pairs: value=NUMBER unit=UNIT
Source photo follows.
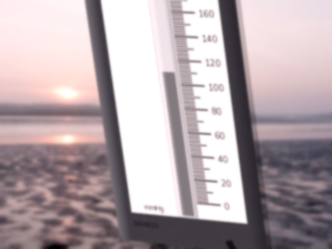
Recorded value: value=110 unit=mmHg
